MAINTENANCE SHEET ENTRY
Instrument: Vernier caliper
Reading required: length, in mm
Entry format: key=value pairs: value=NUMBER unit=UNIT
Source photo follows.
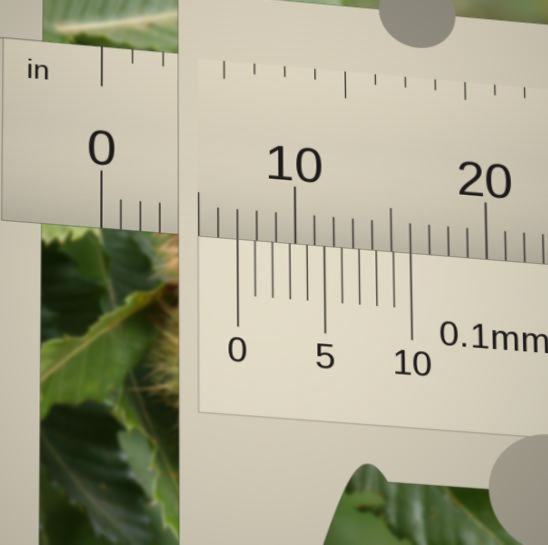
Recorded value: value=7.0 unit=mm
